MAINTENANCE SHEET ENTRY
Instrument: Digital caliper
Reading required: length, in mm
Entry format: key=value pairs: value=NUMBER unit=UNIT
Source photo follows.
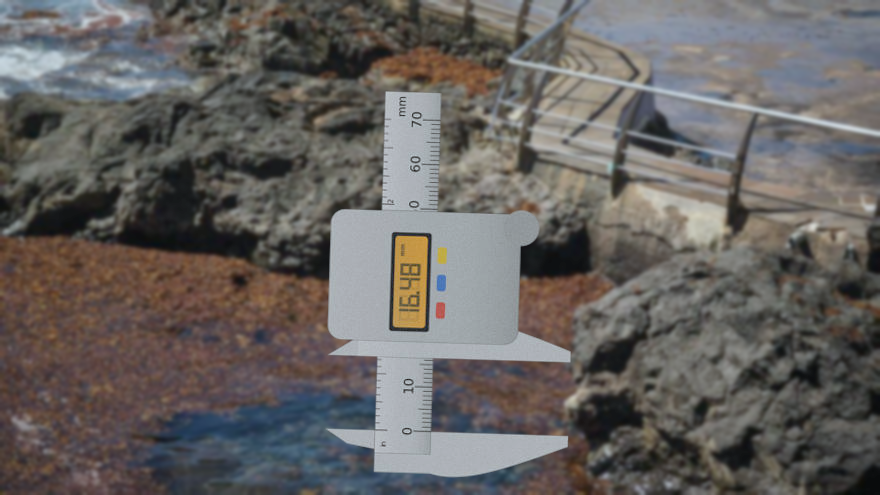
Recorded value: value=16.48 unit=mm
